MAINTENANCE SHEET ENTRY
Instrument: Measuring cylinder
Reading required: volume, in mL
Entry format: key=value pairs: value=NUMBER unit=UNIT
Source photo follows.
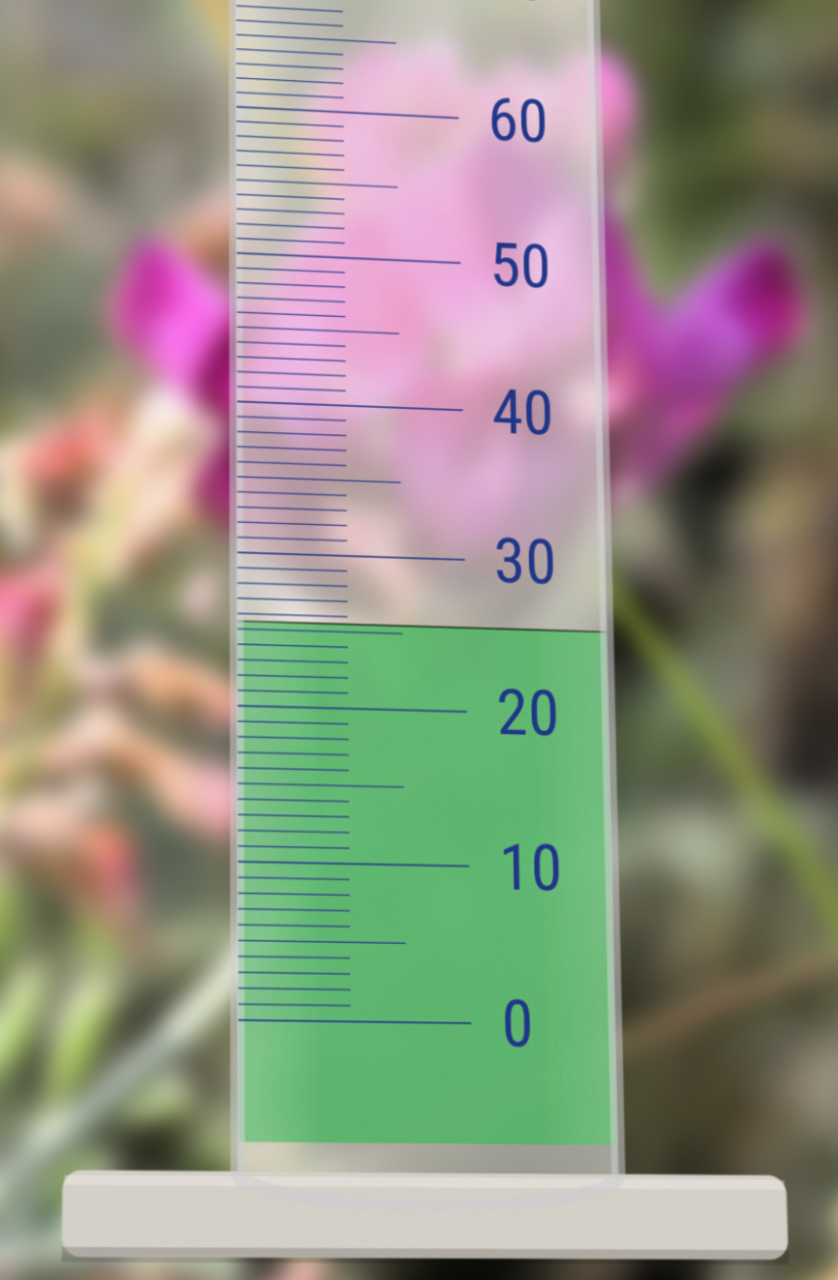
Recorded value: value=25.5 unit=mL
